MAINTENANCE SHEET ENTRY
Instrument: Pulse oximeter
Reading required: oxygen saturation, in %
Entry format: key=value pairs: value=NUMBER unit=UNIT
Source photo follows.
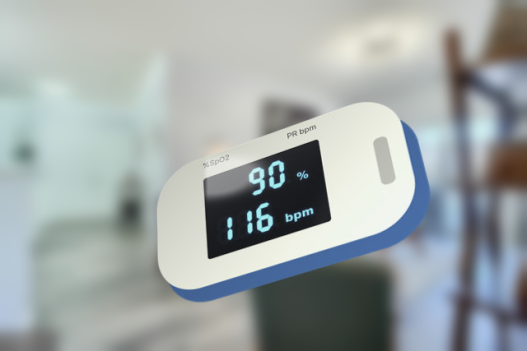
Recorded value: value=90 unit=%
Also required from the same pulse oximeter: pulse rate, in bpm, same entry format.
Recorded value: value=116 unit=bpm
